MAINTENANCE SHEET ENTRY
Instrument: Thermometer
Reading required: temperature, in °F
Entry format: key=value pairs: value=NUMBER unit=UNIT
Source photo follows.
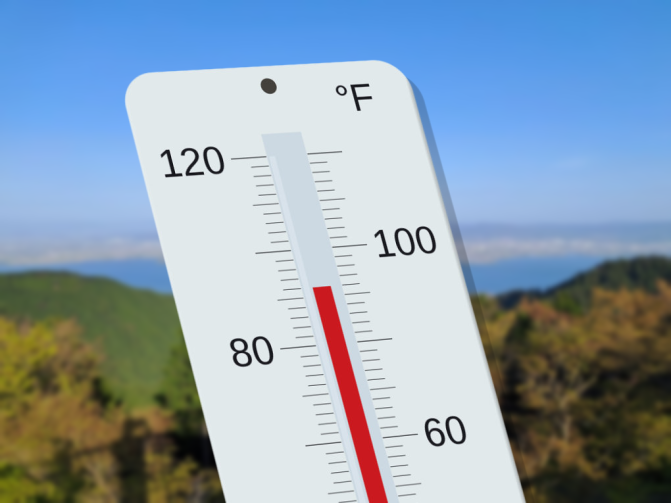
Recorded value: value=92 unit=°F
